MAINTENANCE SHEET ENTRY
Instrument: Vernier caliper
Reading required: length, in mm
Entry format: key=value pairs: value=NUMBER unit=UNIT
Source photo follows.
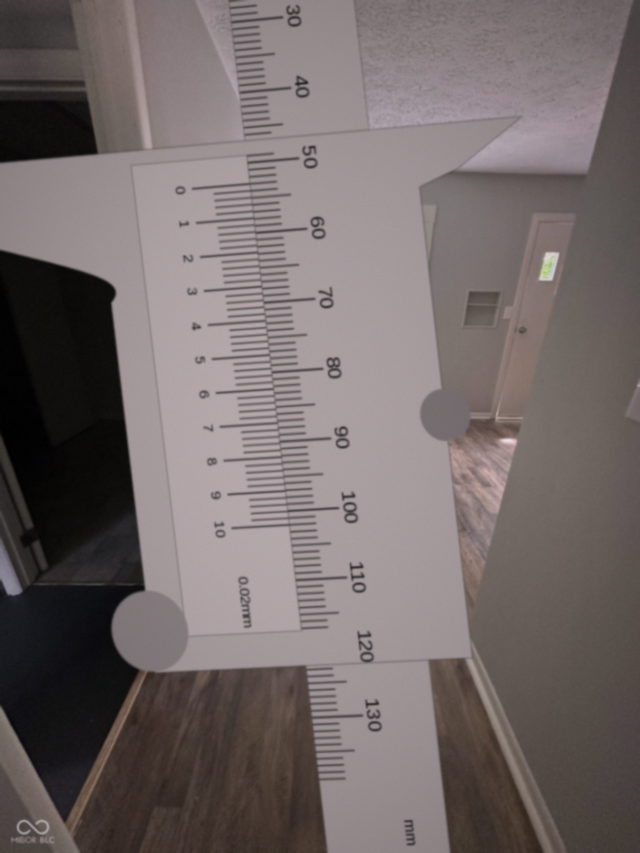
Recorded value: value=53.0 unit=mm
